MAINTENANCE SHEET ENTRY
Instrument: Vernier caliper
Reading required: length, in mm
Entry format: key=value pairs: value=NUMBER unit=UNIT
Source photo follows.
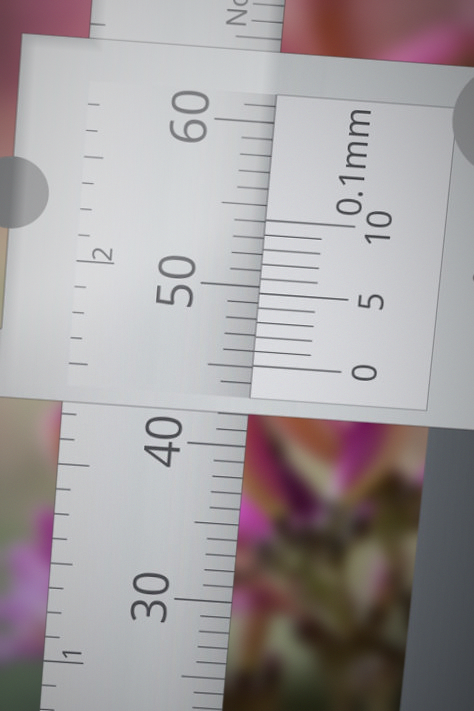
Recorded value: value=45.1 unit=mm
